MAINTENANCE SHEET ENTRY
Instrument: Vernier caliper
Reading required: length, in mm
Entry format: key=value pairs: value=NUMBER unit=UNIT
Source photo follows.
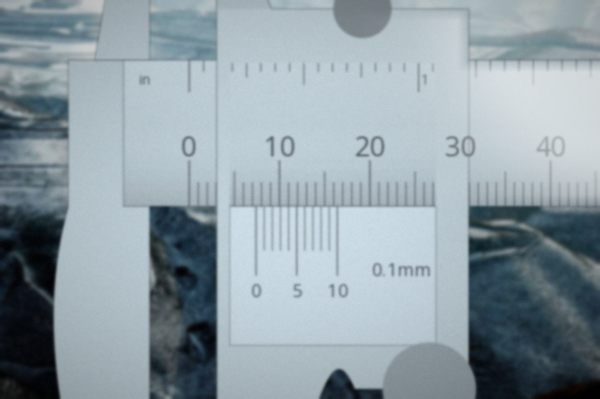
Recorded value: value=7.4 unit=mm
